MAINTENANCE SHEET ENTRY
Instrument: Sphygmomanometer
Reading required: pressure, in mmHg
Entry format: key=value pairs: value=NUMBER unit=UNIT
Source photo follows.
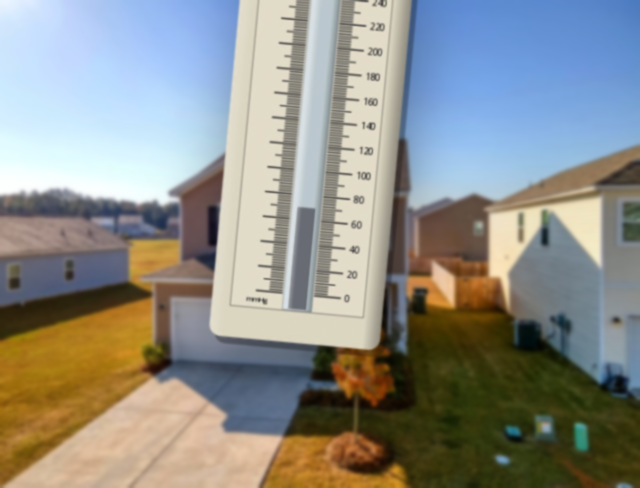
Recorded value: value=70 unit=mmHg
